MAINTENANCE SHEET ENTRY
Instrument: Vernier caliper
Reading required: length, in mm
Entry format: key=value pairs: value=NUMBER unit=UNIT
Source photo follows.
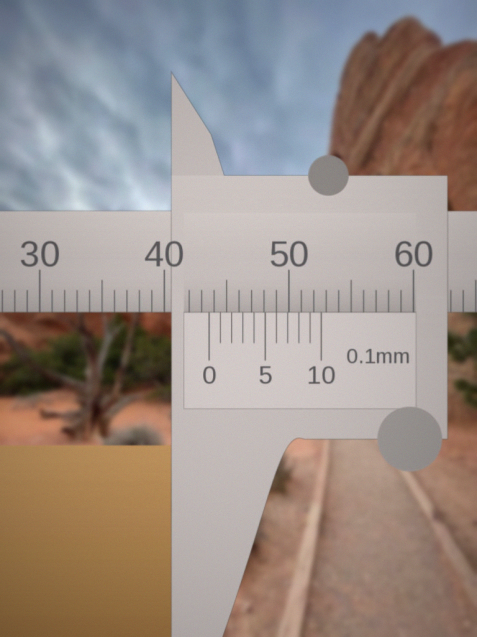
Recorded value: value=43.6 unit=mm
